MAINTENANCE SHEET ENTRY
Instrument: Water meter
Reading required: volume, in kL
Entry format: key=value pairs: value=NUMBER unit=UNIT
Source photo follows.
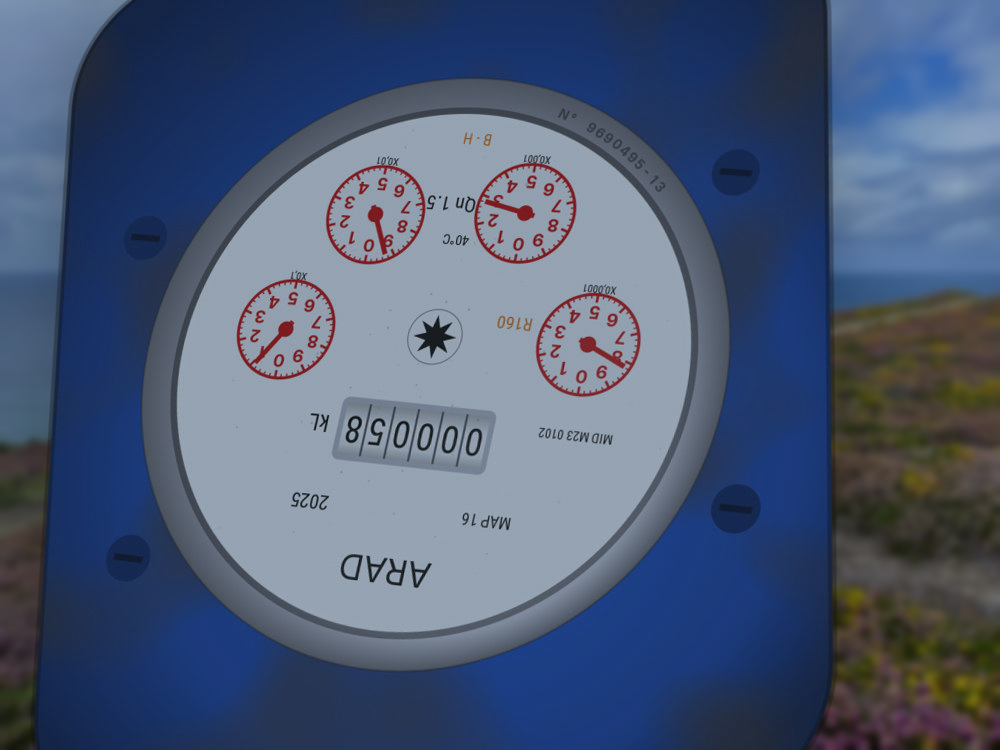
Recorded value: value=58.0928 unit=kL
